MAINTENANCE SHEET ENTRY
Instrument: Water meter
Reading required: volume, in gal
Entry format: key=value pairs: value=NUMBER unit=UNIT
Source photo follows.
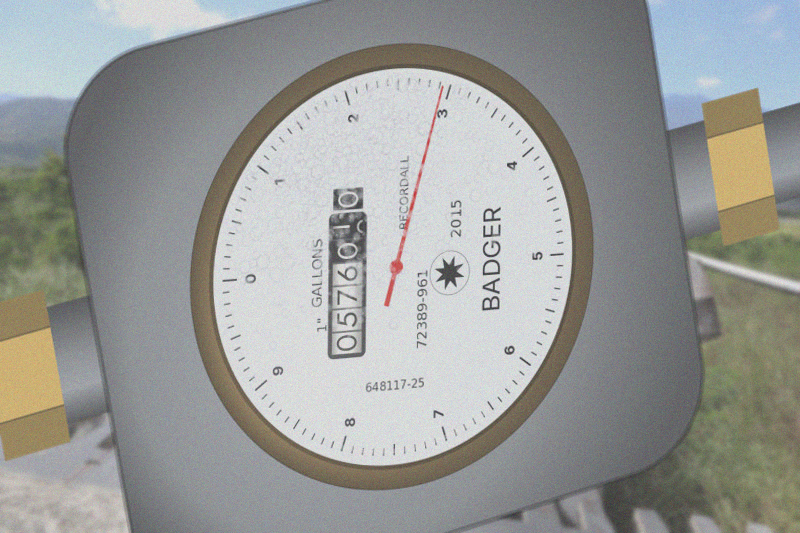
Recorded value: value=576012.9 unit=gal
